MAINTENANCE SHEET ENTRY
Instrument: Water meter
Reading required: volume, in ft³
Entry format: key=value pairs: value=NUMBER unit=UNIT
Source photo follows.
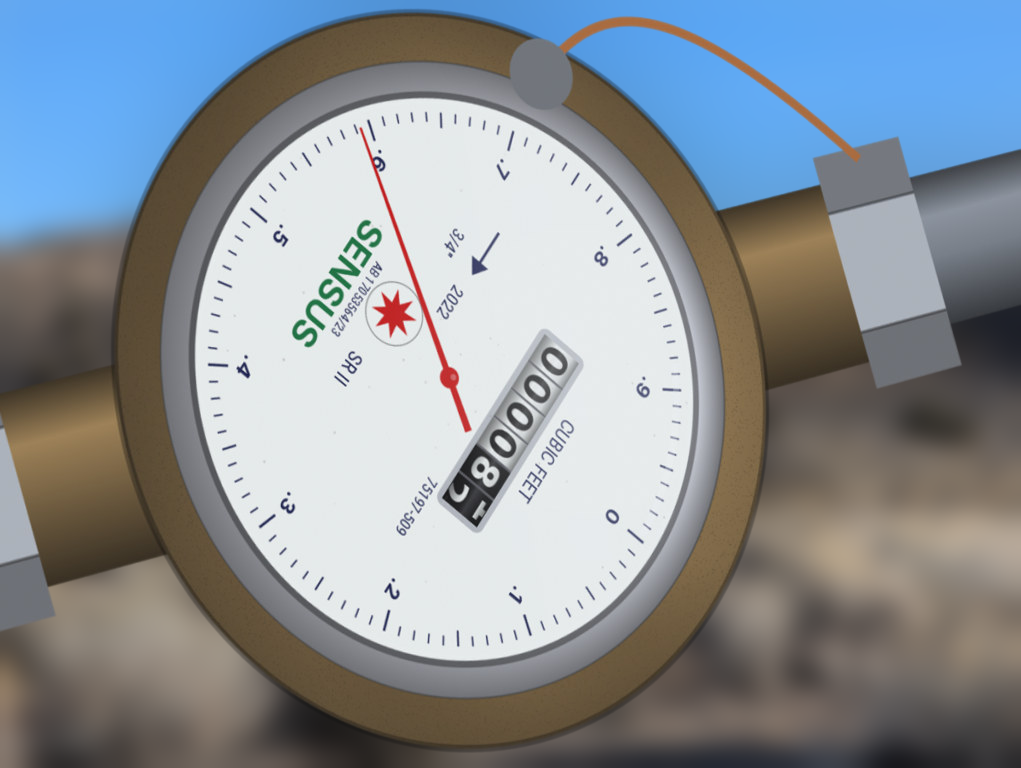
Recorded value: value=81.59 unit=ft³
